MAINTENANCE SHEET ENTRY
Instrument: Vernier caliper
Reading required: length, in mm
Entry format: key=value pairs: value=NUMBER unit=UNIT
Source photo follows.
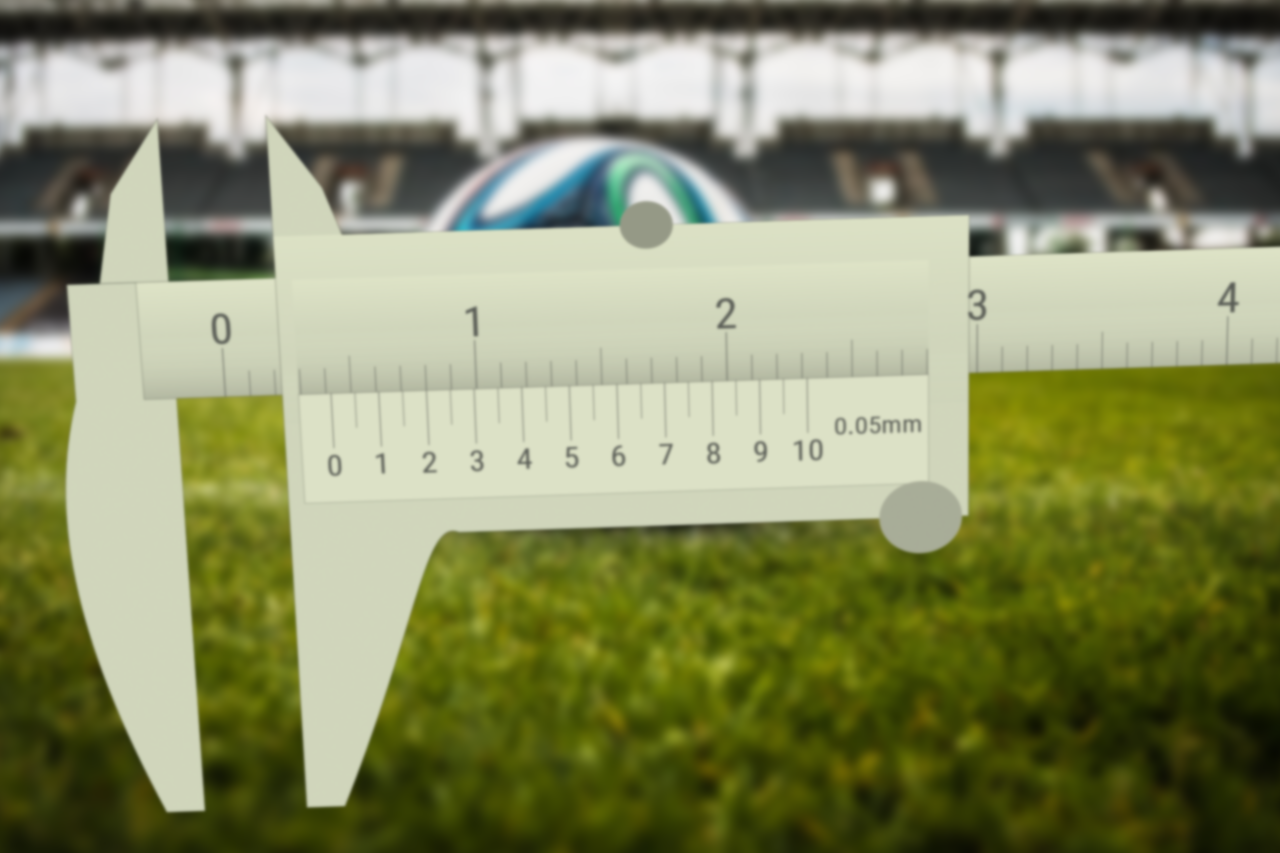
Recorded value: value=4.2 unit=mm
